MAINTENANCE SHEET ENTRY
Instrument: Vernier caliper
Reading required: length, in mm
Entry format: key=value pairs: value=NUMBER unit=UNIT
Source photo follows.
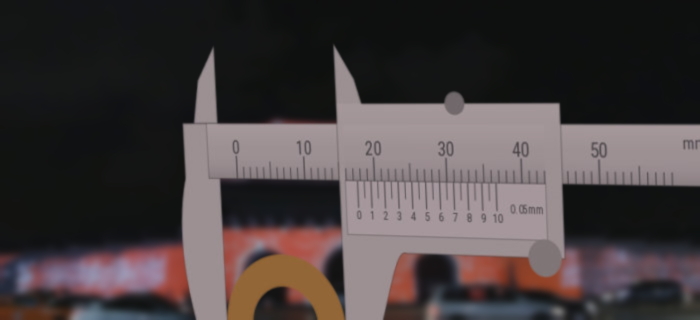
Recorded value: value=17.6 unit=mm
